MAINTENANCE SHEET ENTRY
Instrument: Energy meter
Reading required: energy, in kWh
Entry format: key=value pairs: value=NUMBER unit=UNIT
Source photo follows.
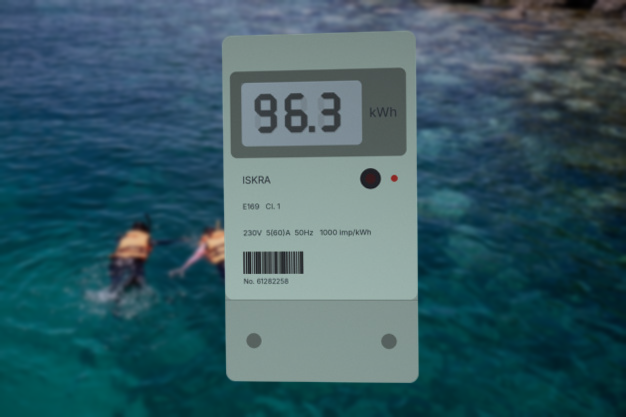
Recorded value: value=96.3 unit=kWh
